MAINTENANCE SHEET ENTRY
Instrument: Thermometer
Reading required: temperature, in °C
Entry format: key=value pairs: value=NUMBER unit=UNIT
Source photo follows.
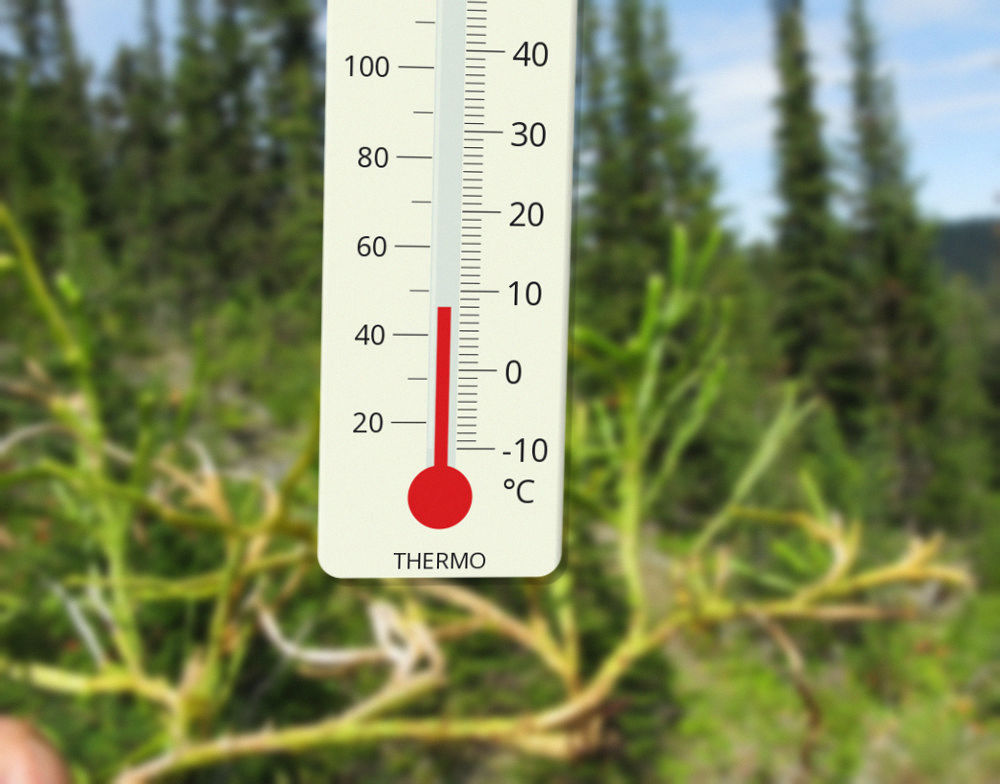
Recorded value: value=8 unit=°C
